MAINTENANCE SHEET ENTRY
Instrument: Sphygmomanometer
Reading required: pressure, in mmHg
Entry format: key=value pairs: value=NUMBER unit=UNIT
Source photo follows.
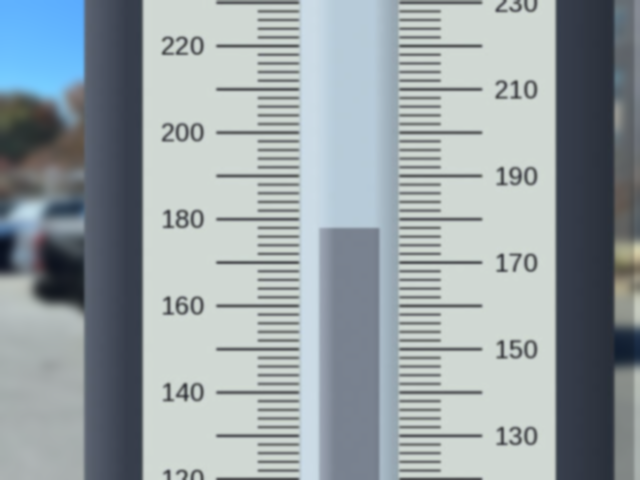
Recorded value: value=178 unit=mmHg
